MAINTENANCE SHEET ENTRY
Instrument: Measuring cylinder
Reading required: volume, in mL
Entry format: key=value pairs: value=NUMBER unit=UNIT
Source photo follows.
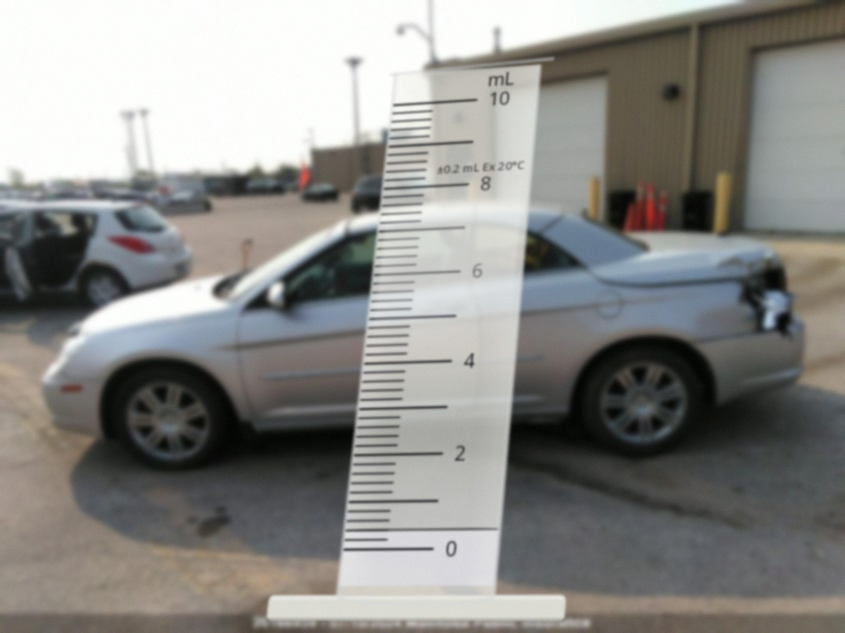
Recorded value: value=0.4 unit=mL
